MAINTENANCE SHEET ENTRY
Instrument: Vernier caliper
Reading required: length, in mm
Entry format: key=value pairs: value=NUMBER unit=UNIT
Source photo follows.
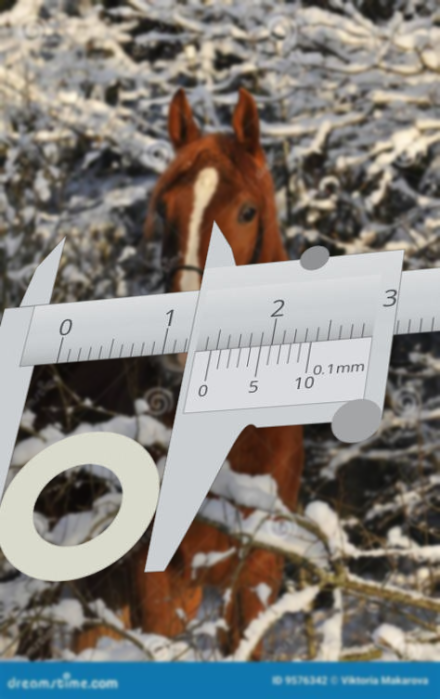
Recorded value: value=14.5 unit=mm
